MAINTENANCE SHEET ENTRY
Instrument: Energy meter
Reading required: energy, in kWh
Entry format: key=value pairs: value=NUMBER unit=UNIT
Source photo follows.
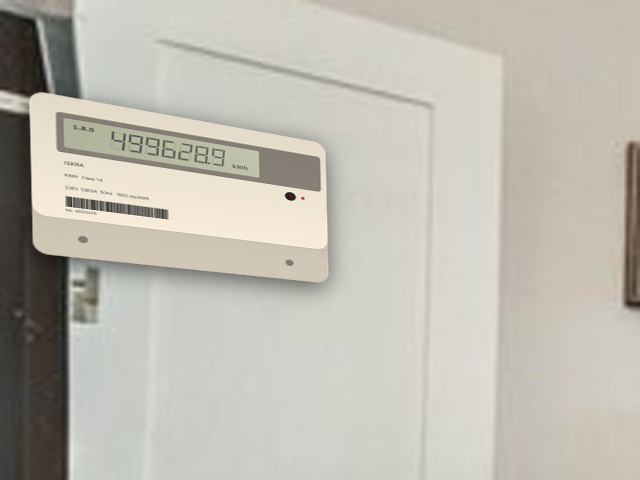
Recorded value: value=499628.9 unit=kWh
